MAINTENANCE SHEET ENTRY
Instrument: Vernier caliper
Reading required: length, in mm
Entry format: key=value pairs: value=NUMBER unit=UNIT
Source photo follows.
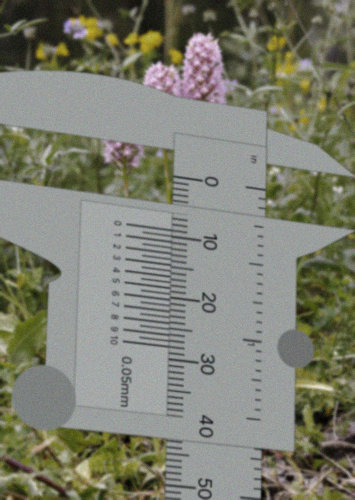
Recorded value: value=9.0 unit=mm
